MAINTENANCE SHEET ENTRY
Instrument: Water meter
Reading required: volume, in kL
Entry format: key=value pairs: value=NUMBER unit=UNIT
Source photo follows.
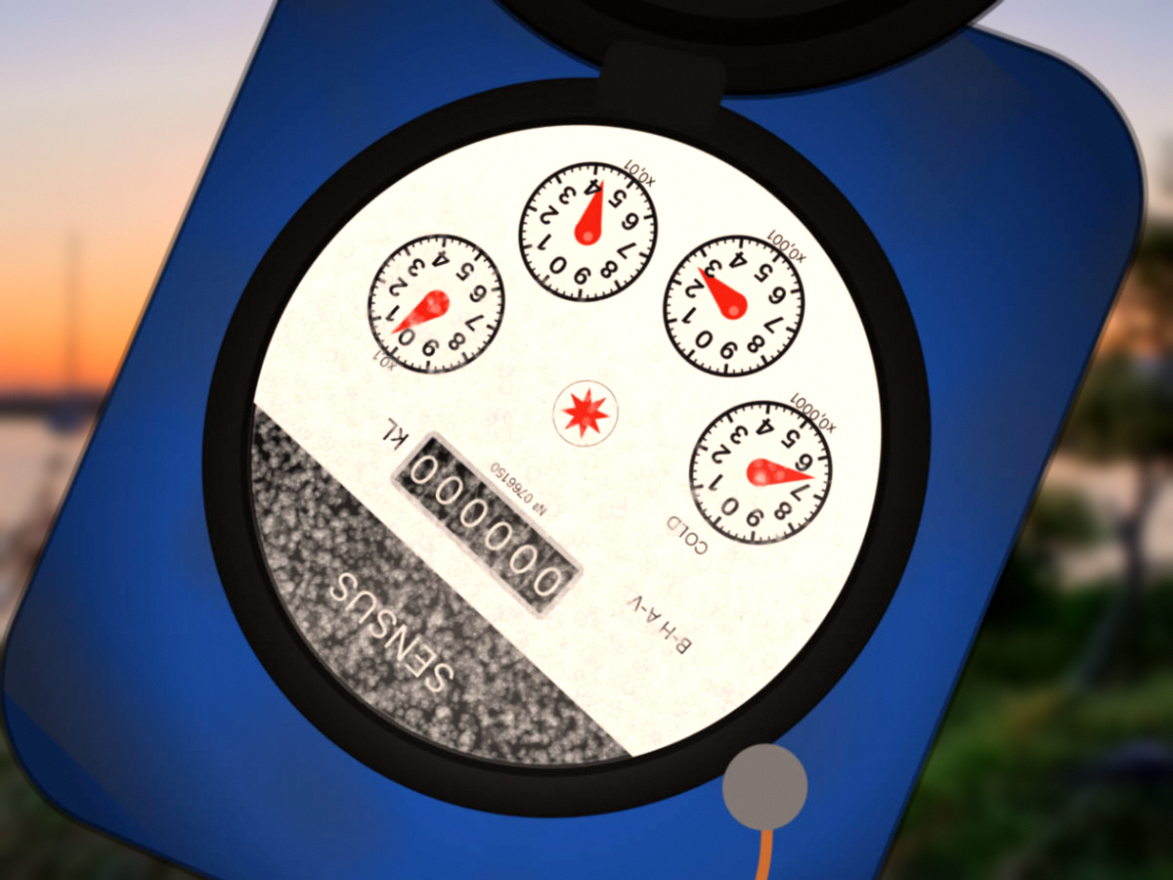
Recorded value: value=0.0426 unit=kL
